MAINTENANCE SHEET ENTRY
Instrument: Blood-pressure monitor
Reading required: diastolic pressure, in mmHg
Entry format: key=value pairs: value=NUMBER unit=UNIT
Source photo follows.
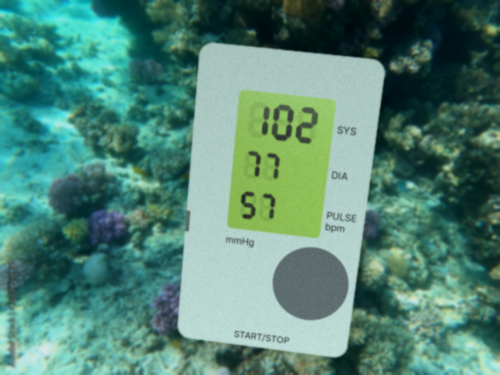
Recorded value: value=77 unit=mmHg
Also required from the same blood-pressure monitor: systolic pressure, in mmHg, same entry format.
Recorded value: value=102 unit=mmHg
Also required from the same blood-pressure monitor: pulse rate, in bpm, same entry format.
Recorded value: value=57 unit=bpm
